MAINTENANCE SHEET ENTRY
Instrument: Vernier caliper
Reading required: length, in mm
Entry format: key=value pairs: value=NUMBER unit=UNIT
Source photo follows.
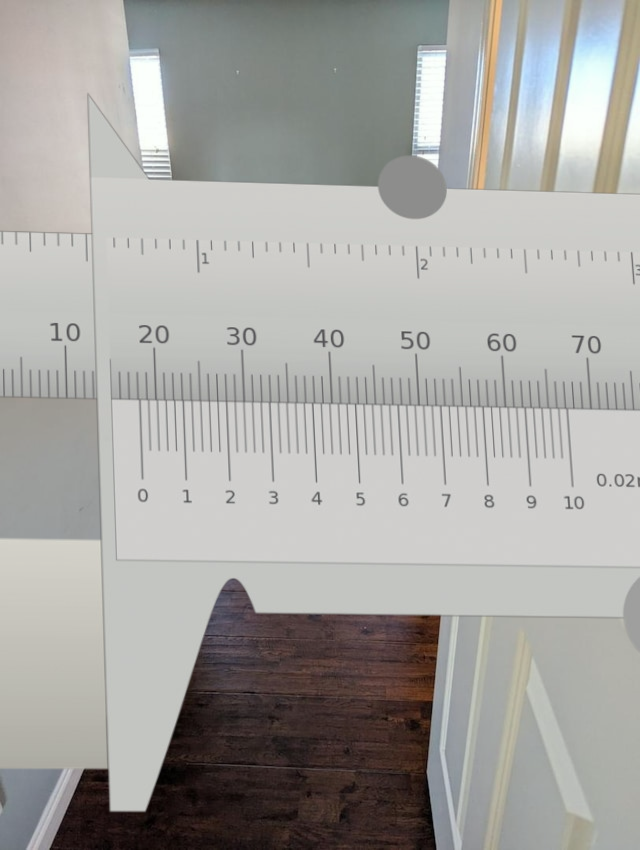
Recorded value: value=18.2 unit=mm
